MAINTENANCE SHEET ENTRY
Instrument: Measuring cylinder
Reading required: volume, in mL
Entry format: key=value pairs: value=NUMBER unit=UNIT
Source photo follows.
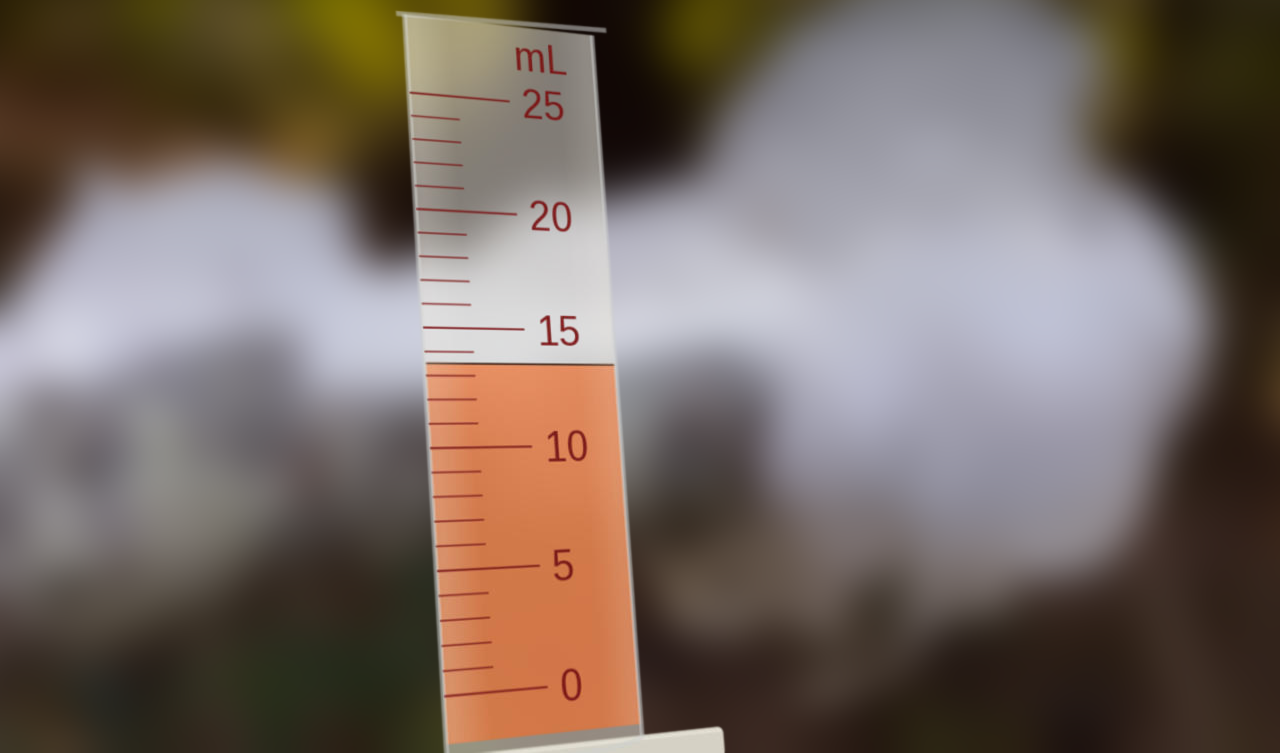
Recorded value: value=13.5 unit=mL
